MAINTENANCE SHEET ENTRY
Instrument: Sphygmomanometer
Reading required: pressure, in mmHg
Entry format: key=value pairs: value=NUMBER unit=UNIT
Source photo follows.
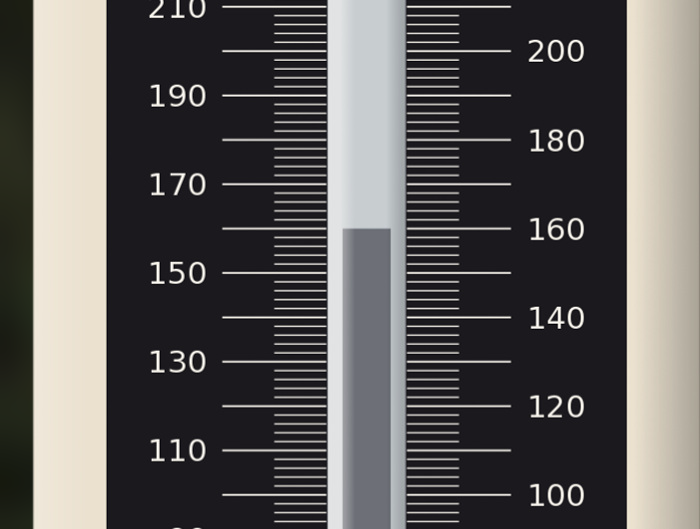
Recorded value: value=160 unit=mmHg
